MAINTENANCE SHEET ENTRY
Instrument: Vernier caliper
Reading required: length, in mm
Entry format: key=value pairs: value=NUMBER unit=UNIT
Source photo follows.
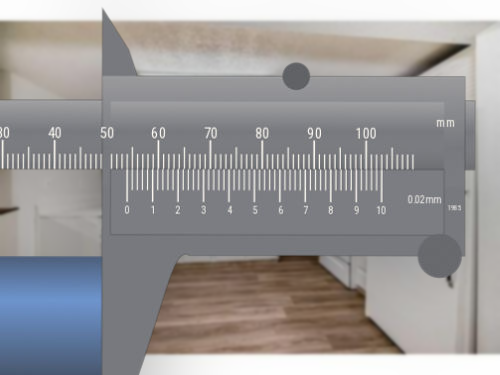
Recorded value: value=54.0 unit=mm
